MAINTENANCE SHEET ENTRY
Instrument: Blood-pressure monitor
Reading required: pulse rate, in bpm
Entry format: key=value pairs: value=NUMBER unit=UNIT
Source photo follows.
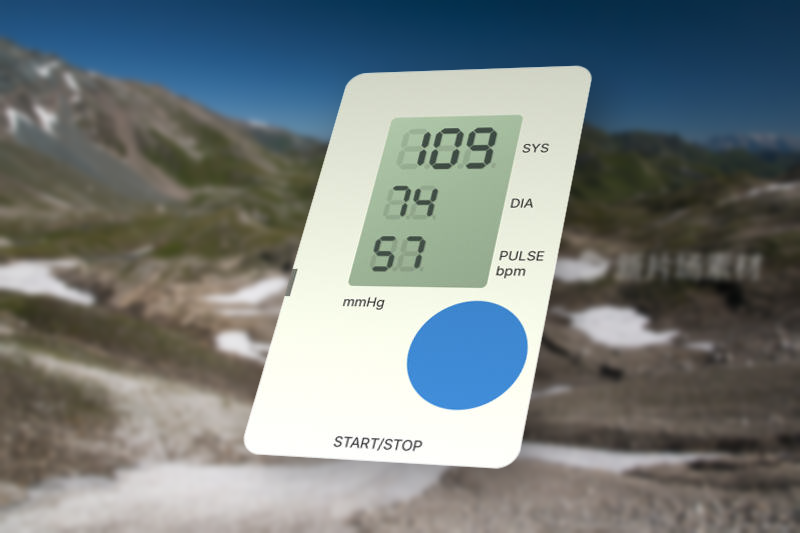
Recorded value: value=57 unit=bpm
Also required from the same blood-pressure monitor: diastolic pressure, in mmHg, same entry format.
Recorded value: value=74 unit=mmHg
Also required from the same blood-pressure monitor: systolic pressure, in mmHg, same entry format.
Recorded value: value=109 unit=mmHg
